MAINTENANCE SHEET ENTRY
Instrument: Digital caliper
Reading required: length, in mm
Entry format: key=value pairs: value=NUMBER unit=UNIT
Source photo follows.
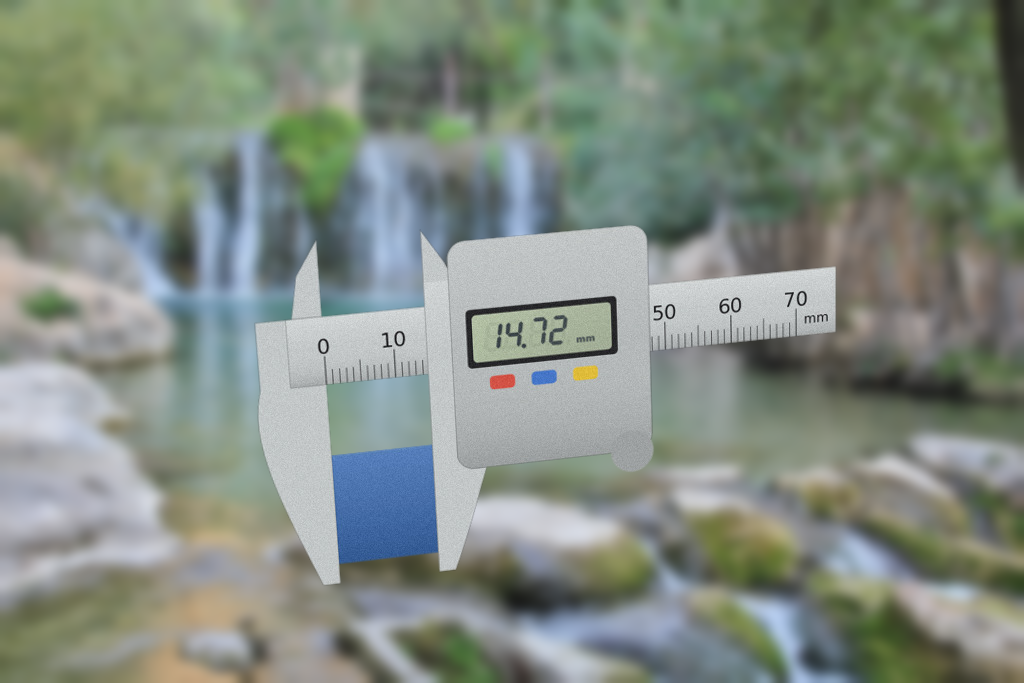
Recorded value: value=14.72 unit=mm
